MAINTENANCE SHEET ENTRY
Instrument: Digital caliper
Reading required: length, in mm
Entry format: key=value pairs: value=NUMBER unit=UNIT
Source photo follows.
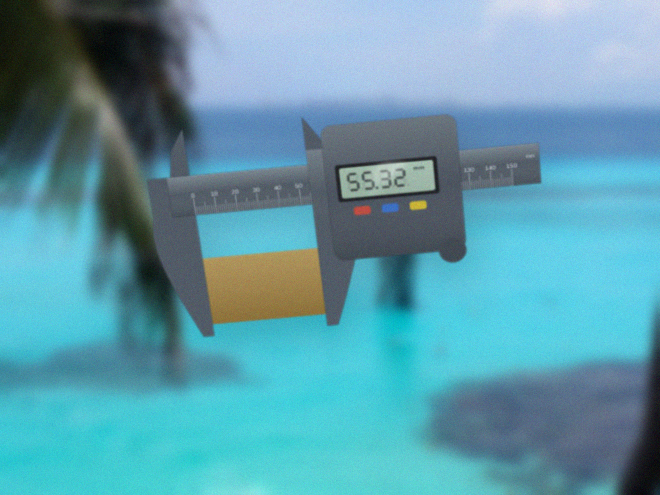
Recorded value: value=55.32 unit=mm
